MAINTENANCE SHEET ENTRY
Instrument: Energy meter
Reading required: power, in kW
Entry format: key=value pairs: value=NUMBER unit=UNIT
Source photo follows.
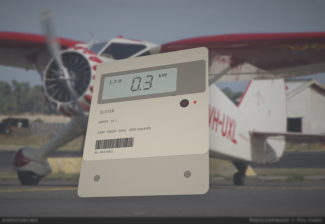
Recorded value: value=0.3 unit=kW
